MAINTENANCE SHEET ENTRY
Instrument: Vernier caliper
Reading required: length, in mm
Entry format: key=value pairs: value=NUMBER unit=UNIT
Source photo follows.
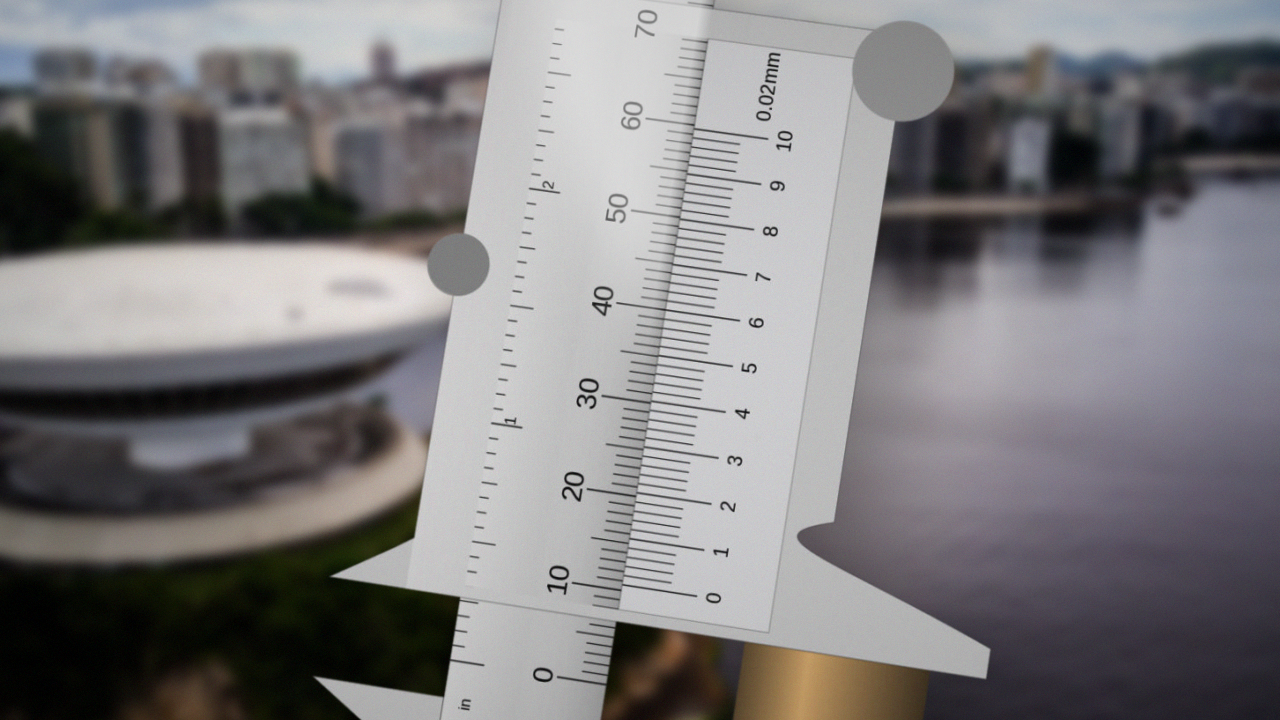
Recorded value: value=10.6 unit=mm
